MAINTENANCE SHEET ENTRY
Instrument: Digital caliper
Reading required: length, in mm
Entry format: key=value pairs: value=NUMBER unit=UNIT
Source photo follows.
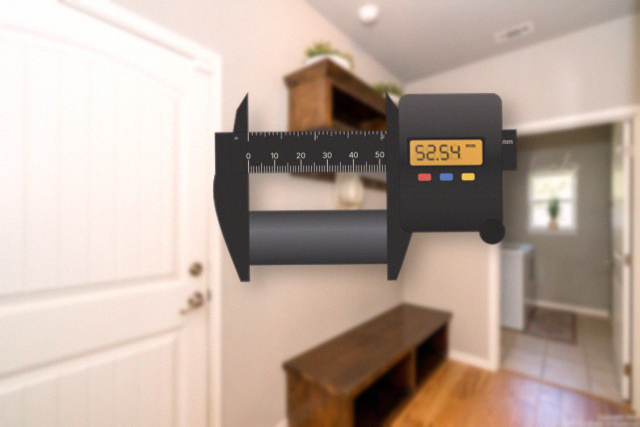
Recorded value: value=52.54 unit=mm
